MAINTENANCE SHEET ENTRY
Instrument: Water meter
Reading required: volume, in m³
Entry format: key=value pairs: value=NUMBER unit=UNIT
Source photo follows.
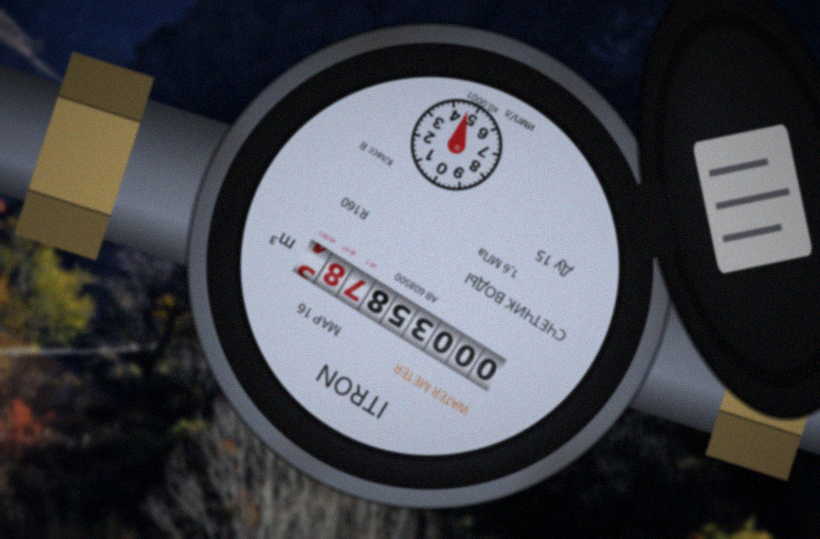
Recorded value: value=358.7834 unit=m³
